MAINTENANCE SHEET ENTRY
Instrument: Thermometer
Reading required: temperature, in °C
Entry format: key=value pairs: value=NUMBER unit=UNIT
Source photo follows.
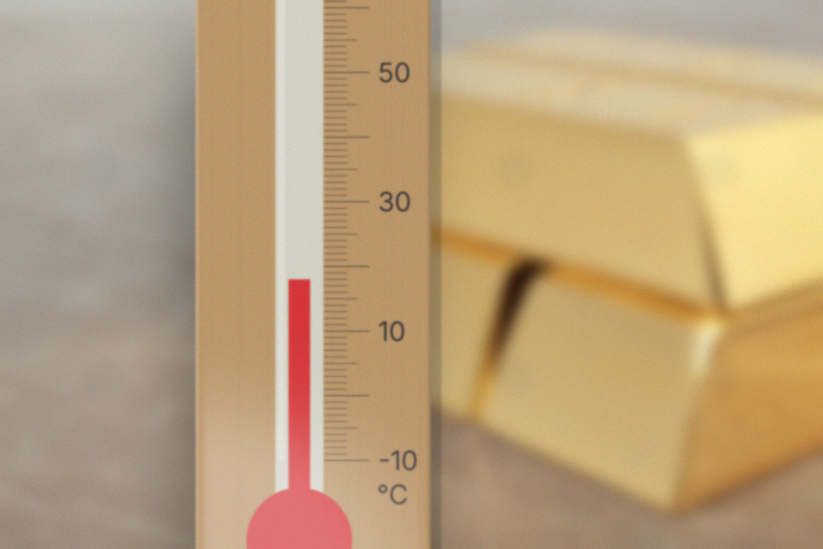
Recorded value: value=18 unit=°C
